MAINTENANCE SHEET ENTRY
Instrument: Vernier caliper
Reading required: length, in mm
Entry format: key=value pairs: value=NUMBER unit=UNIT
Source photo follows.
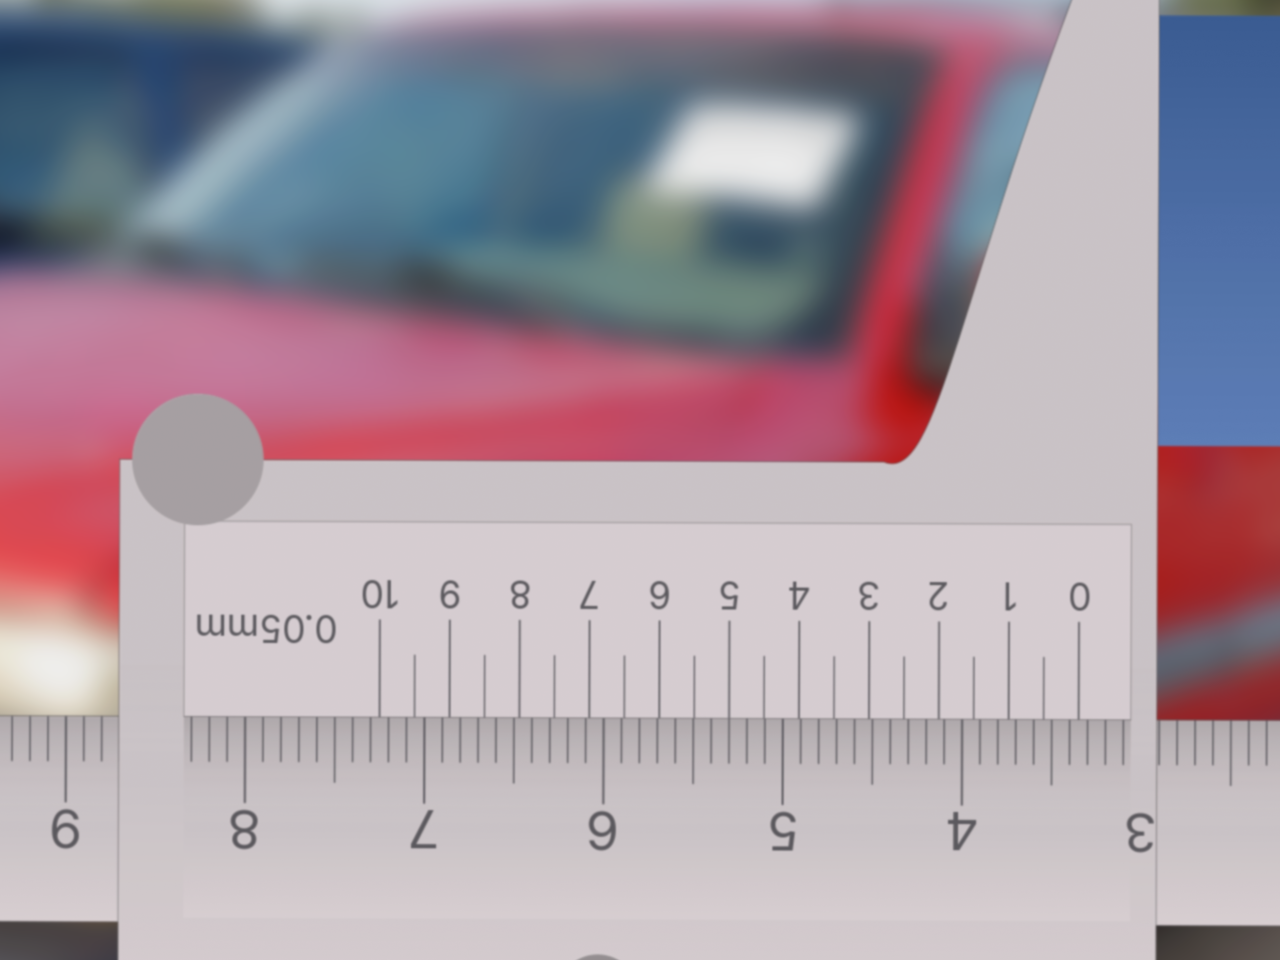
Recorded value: value=33.5 unit=mm
